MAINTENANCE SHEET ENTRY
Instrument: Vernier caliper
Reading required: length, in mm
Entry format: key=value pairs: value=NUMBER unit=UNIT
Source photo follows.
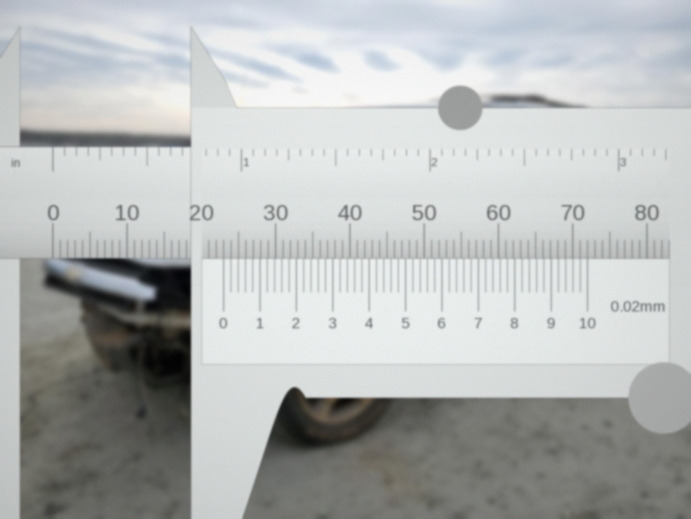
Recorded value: value=23.0 unit=mm
